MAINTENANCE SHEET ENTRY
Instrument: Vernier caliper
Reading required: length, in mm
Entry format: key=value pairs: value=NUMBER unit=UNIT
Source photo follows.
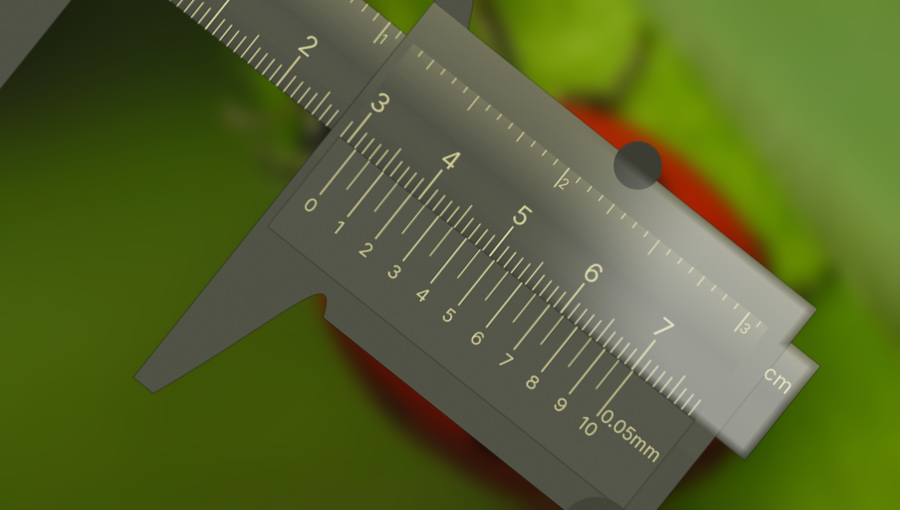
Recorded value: value=31.2 unit=mm
